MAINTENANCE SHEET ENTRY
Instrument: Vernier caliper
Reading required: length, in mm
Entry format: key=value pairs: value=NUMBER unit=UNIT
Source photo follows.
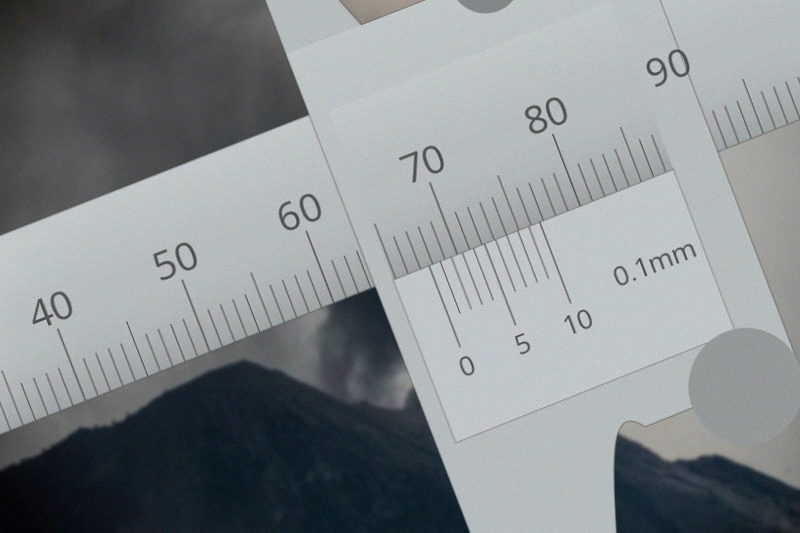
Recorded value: value=67.7 unit=mm
